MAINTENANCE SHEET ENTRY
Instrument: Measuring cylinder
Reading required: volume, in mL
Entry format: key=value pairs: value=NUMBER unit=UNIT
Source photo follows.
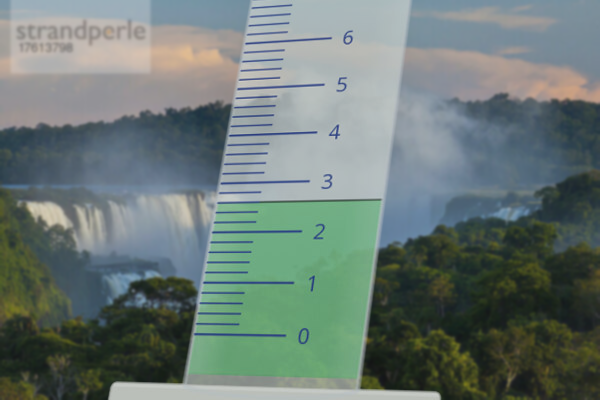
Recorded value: value=2.6 unit=mL
